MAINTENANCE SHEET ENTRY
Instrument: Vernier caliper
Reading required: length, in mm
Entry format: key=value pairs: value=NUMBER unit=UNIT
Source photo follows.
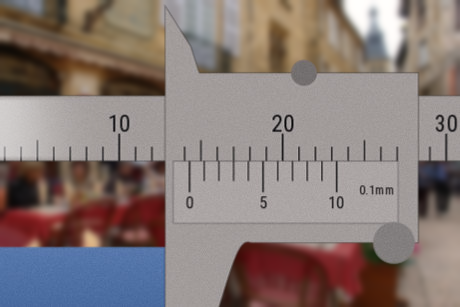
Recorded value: value=14.3 unit=mm
